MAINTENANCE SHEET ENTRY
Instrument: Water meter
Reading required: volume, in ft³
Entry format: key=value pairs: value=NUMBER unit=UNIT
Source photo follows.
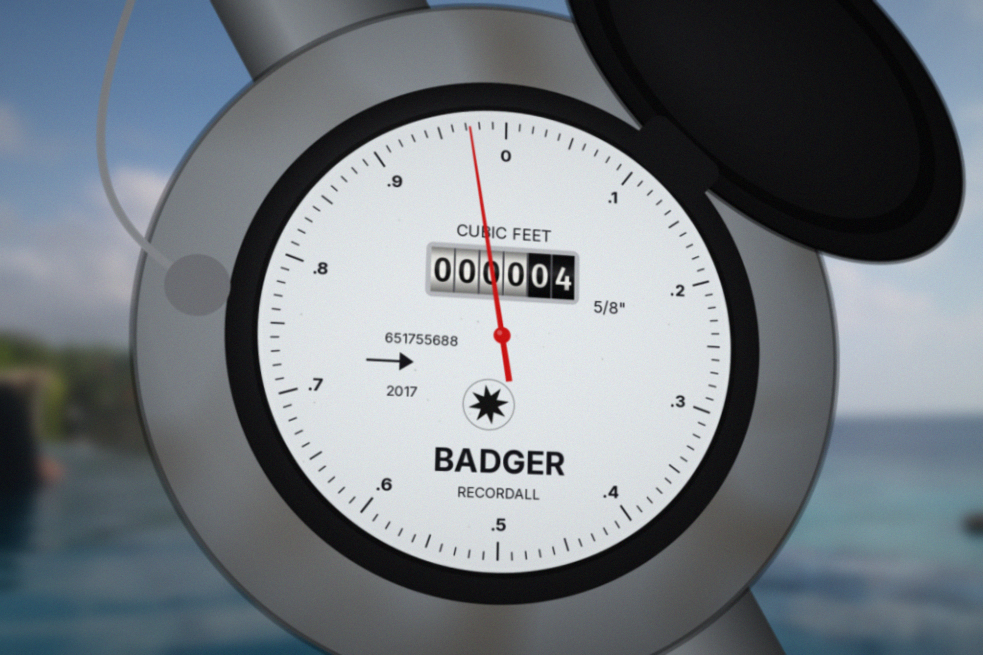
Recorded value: value=3.97 unit=ft³
